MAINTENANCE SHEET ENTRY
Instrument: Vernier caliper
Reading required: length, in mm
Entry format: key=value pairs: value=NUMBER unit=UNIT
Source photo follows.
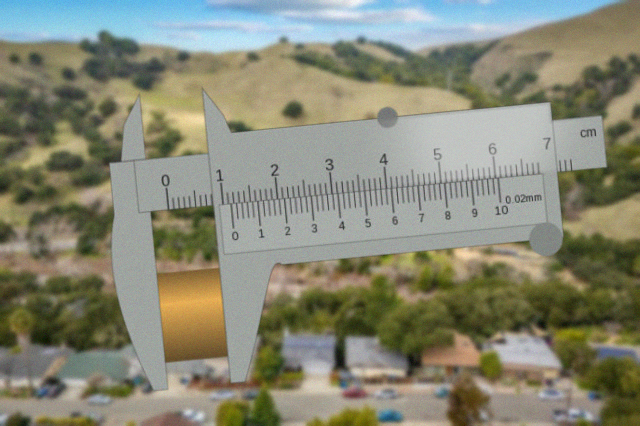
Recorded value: value=11.5 unit=mm
